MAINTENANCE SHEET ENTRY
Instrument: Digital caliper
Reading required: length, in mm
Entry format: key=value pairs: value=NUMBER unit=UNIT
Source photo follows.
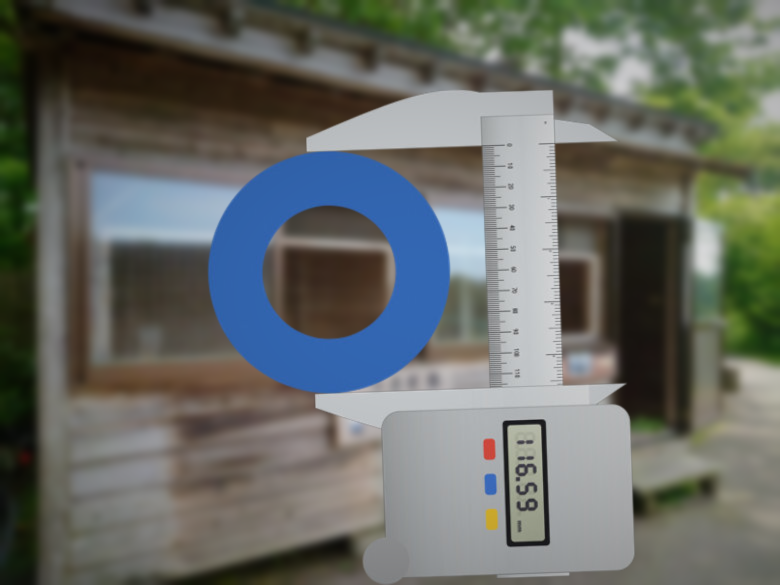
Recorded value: value=116.59 unit=mm
